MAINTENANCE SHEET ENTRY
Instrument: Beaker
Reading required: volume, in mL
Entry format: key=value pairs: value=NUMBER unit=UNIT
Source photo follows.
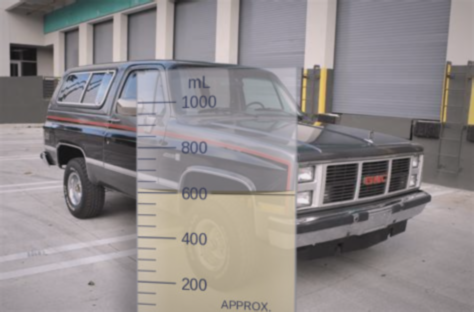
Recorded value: value=600 unit=mL
